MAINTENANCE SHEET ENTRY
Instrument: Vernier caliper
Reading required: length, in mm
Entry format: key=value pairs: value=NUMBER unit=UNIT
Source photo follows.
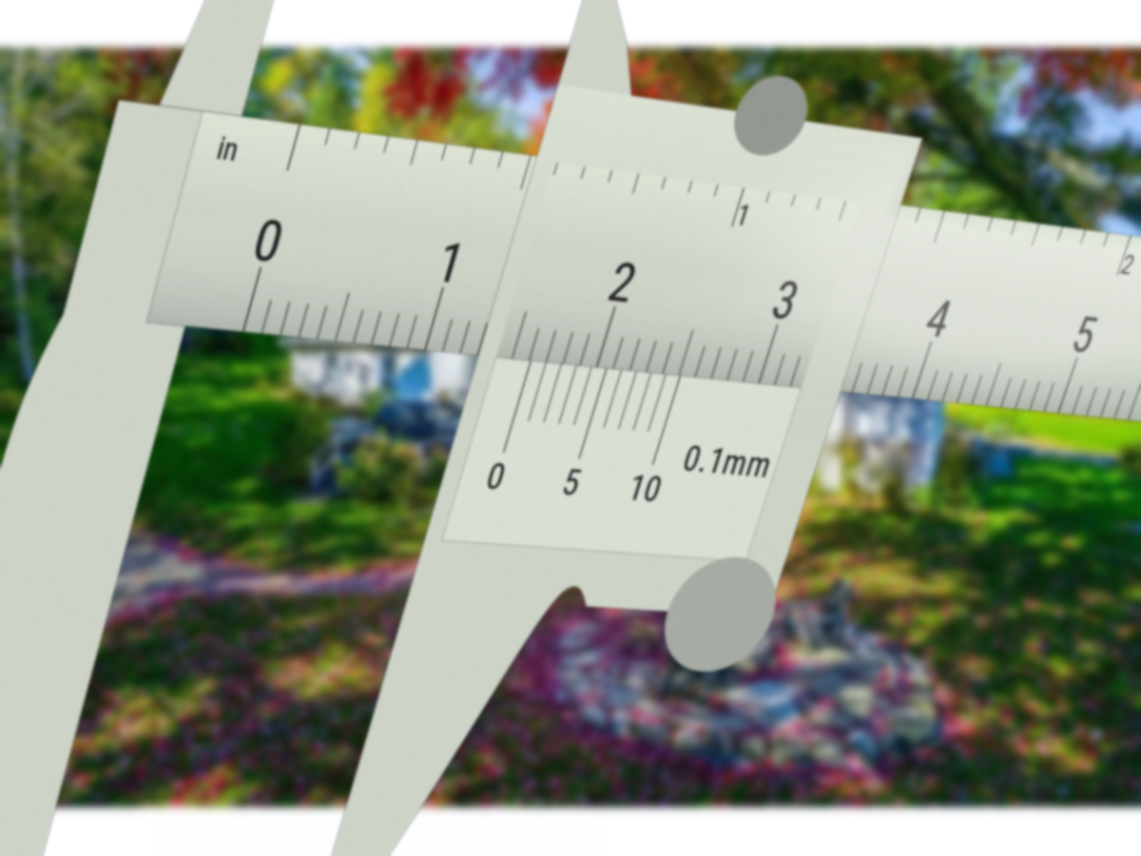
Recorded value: value=16.1 unit=mm
